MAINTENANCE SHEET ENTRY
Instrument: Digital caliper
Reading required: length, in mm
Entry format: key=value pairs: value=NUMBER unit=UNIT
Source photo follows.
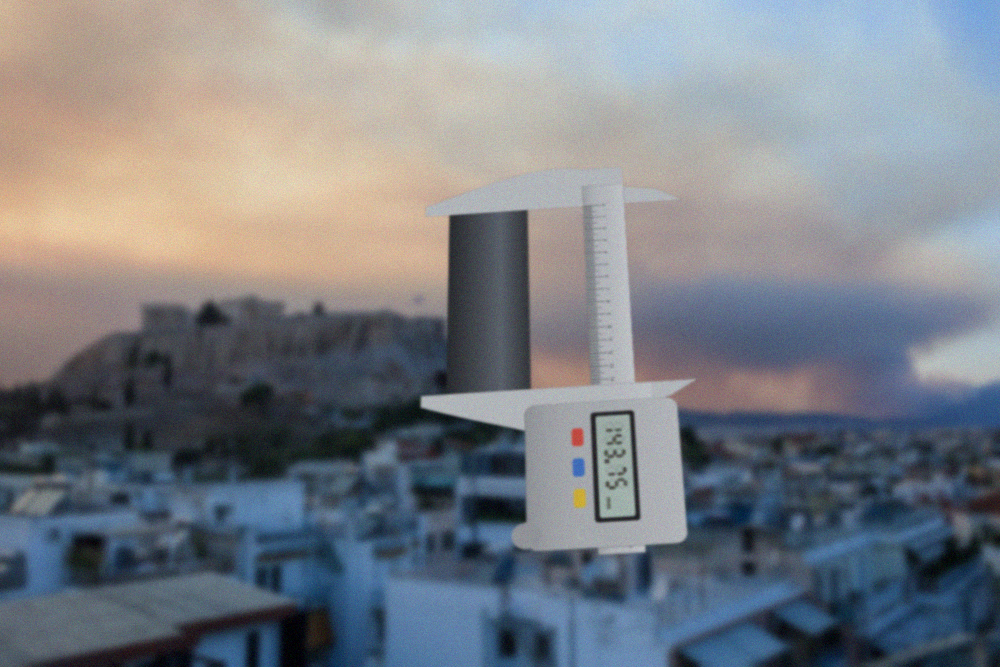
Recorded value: value=143.75 unit=mm
